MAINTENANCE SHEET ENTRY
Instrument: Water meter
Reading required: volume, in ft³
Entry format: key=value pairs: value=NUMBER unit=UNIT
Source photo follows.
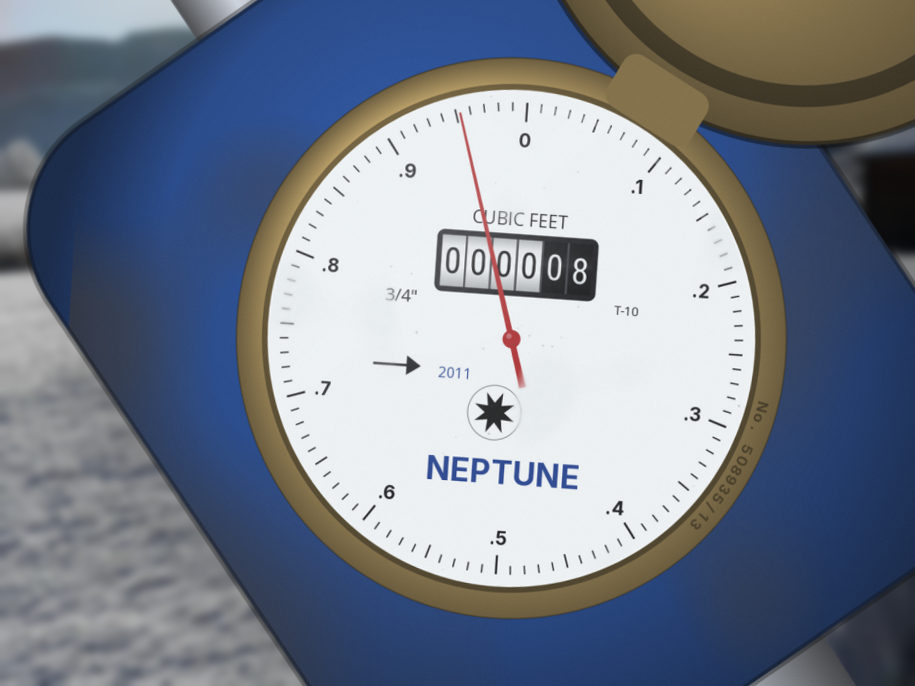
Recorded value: value=7.95 unit=ft³
